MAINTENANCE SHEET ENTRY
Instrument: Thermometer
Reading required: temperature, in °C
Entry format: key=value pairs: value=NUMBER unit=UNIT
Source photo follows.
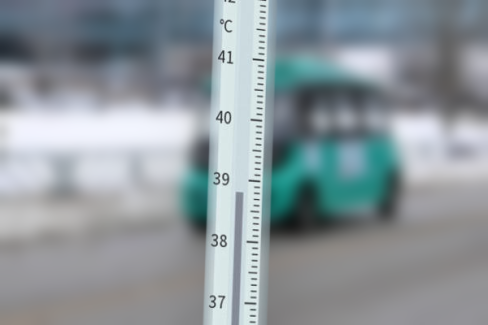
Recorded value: value=38.8 unit=°C
